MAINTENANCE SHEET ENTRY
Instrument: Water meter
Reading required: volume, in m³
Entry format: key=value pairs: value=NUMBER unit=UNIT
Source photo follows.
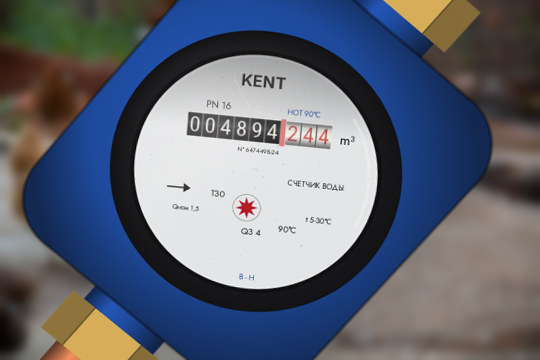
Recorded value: value=4894.244 unit=m³
